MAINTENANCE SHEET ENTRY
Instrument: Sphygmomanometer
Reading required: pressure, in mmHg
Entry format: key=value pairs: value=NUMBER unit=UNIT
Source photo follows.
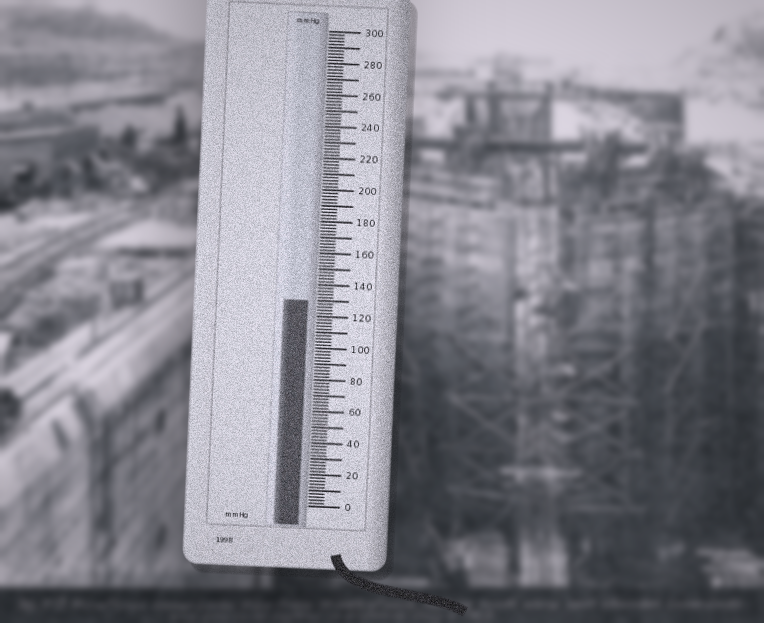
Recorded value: value=130 unit=mmHg
